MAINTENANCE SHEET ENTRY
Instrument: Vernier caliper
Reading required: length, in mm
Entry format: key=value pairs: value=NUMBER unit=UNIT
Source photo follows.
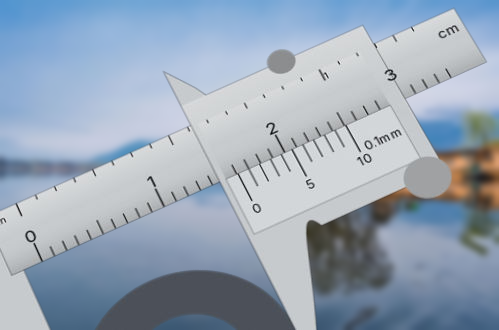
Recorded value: value=16.1 unit=mm
